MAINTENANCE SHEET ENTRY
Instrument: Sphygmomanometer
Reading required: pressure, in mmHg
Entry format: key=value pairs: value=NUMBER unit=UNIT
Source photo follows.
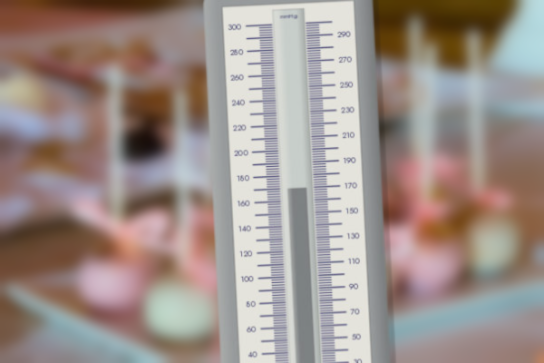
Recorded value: value=170 unit=mmHg
